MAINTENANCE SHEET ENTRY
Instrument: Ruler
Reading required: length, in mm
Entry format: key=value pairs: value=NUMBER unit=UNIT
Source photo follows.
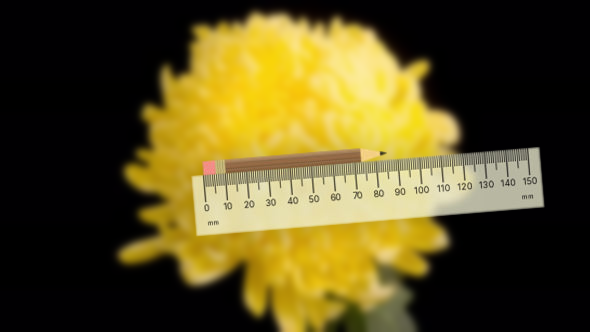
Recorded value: value=85 unit=mm
